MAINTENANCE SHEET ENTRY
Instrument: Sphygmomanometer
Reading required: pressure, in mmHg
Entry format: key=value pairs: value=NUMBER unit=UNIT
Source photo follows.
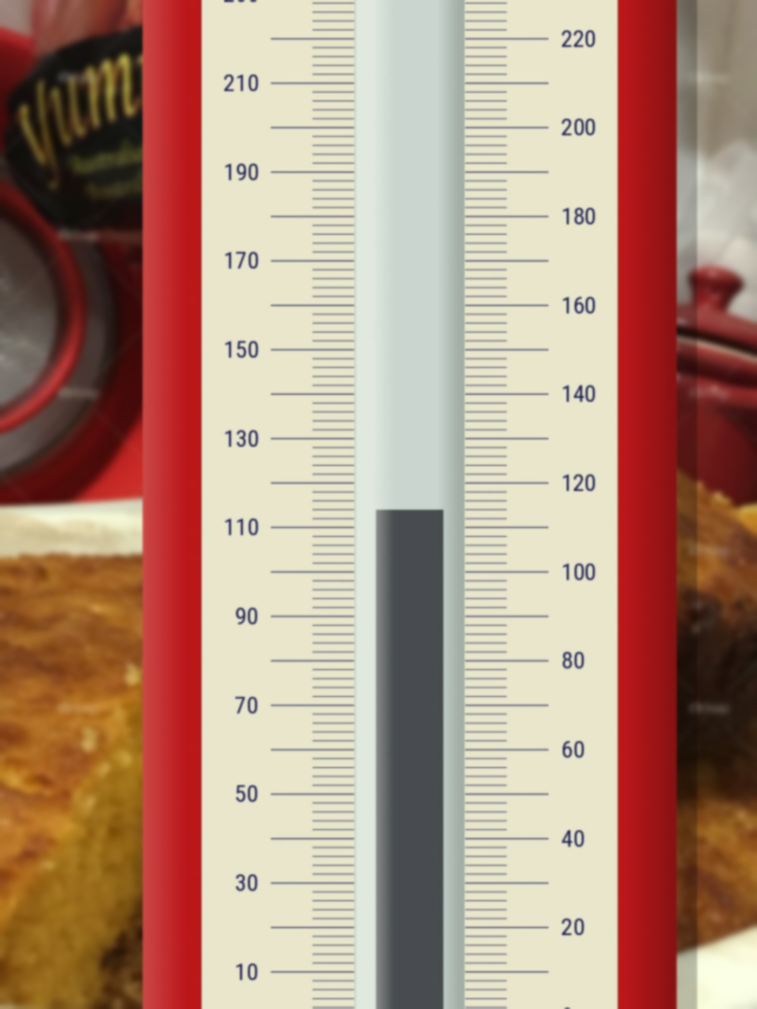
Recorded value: value=114 unit=mmHg
